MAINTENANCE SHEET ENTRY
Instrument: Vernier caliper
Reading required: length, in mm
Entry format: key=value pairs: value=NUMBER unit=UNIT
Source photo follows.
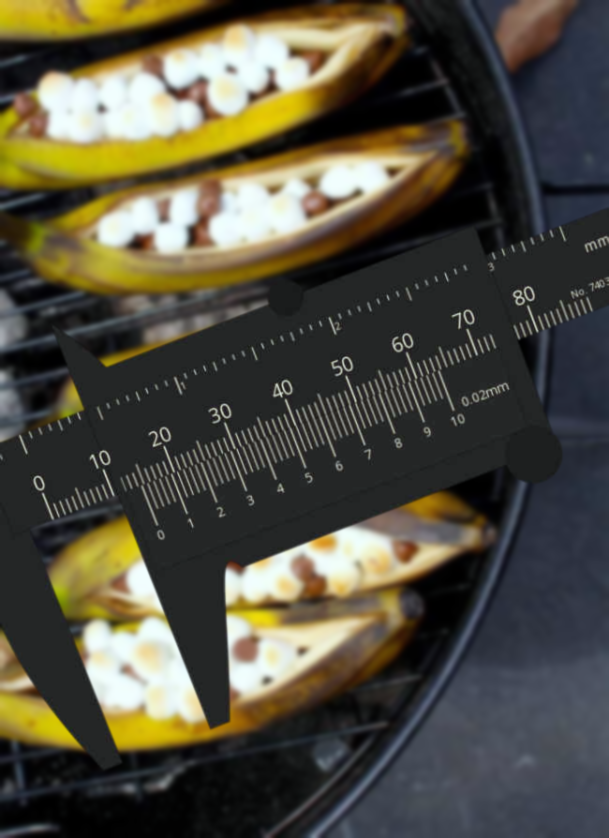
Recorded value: value=14.6 unit=mm
